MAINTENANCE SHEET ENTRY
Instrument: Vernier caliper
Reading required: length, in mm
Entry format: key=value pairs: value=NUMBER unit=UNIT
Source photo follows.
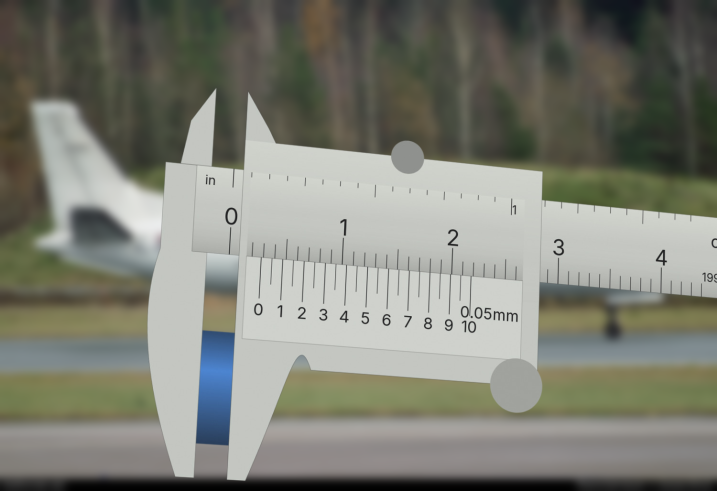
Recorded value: value=2.8 unit=mm
